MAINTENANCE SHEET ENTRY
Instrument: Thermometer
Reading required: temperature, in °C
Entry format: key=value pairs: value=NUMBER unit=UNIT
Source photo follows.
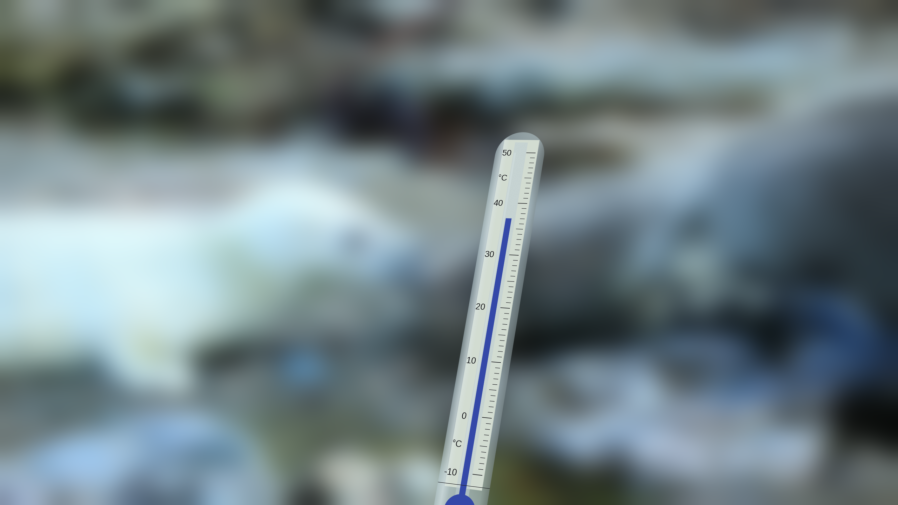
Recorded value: value=37 unit=°C
